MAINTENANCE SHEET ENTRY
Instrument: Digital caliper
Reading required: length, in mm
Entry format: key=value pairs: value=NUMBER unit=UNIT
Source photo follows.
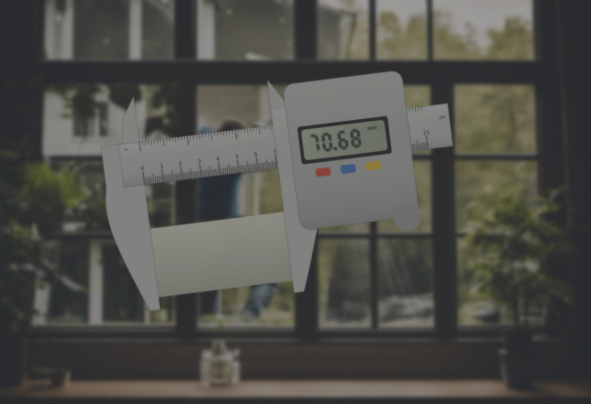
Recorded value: value=70.68 unit=mm
